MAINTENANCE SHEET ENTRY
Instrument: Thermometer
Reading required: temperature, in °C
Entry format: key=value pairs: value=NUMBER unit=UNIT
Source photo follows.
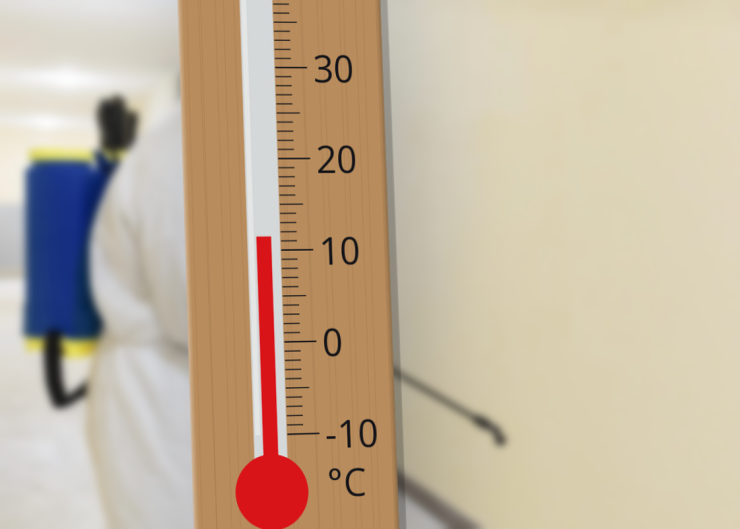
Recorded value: value=11.5 unit=°C
